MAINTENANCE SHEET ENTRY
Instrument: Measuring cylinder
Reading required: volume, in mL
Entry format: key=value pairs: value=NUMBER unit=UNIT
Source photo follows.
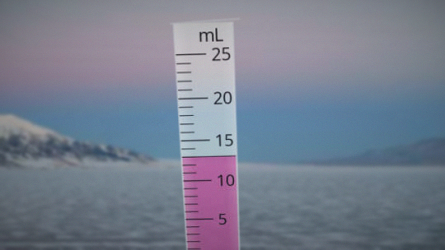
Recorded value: value=13 unit=mL
